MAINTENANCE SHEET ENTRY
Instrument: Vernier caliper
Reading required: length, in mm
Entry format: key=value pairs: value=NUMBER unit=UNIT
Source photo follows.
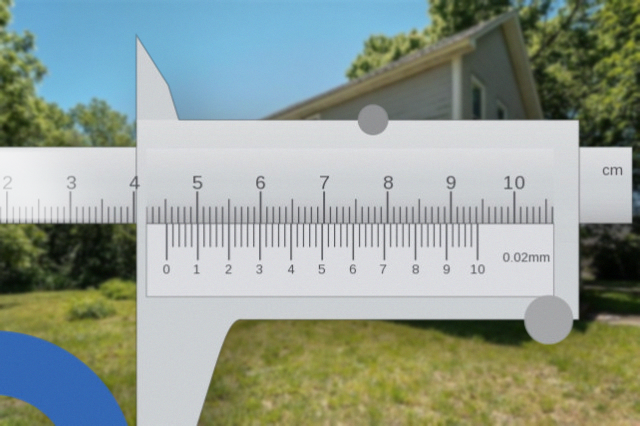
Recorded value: value=45.2 unit=mm
